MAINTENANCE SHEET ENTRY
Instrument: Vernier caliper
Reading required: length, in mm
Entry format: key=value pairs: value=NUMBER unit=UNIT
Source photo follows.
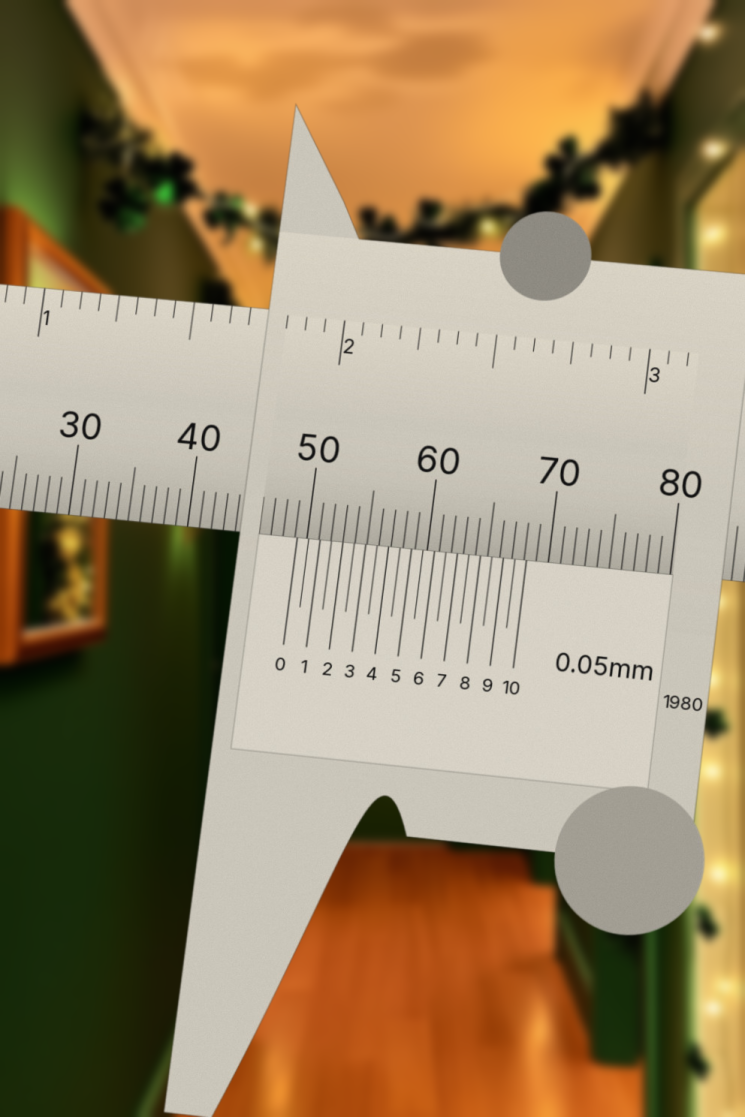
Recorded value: value=49.2 unit=mm
